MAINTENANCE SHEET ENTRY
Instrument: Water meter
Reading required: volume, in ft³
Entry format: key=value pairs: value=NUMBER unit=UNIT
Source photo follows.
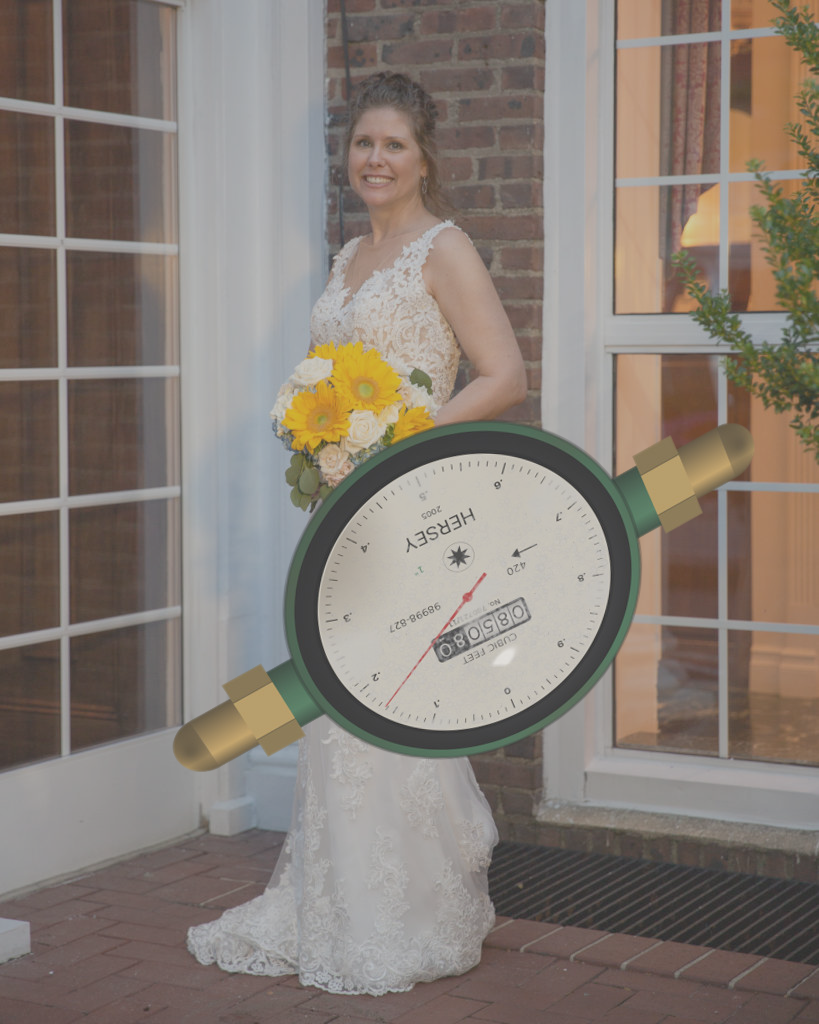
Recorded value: value=85080.16 unit=ft³
